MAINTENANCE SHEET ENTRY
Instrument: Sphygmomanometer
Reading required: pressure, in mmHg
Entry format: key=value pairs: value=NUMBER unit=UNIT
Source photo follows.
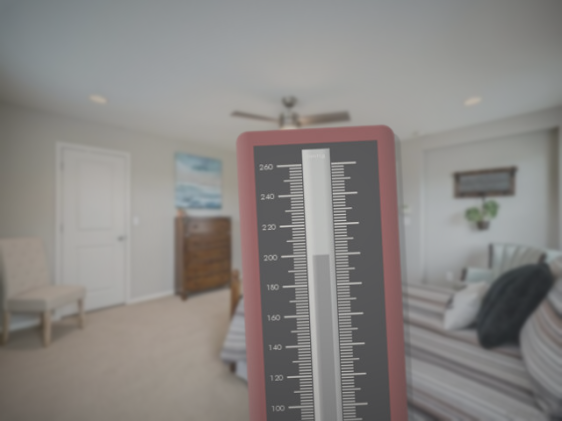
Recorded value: value=200 unit=mmHg
